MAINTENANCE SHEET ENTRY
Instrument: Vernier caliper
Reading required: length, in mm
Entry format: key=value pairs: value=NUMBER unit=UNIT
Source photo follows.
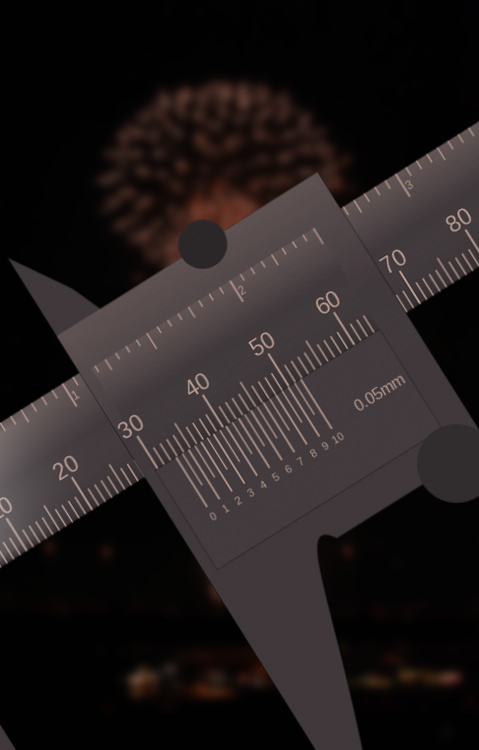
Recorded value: value=32.8 unit=mm
